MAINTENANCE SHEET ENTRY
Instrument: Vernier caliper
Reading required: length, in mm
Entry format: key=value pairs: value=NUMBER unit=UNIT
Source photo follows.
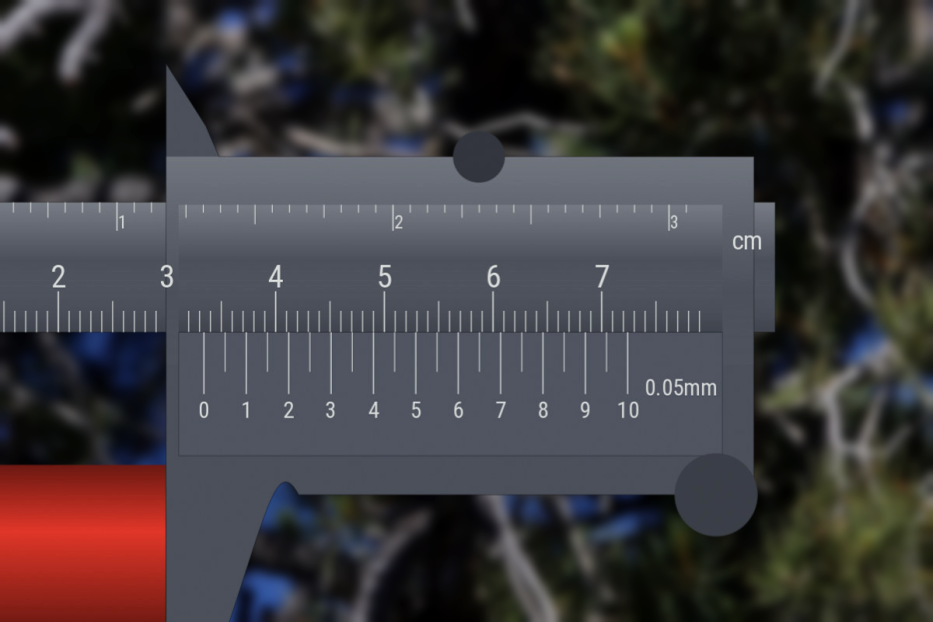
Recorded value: value=33.4 unit=mm
